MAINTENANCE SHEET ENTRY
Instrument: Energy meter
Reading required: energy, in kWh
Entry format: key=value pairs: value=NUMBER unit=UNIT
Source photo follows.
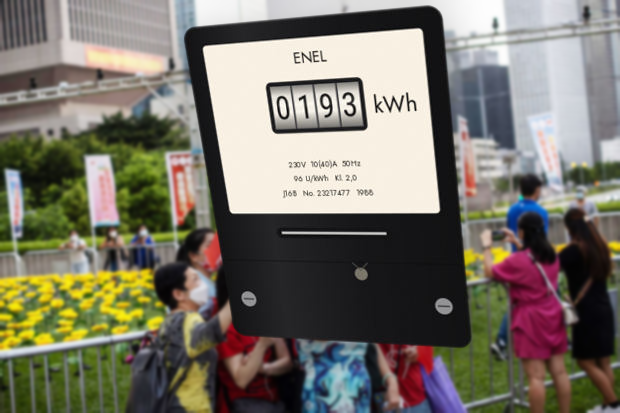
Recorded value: value=193 unit=kWh
